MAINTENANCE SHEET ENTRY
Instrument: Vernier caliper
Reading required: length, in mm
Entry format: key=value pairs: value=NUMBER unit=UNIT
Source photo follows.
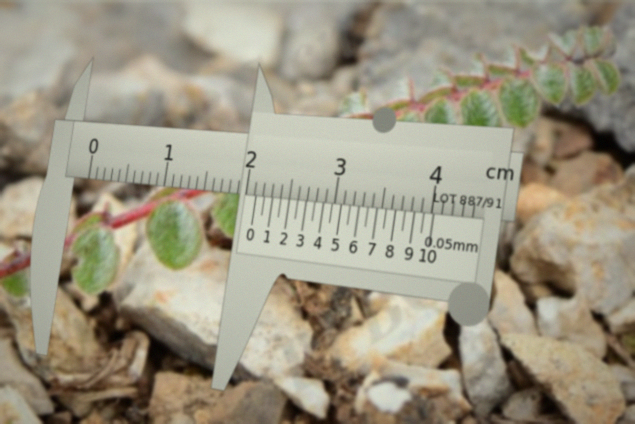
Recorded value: value=21.2 unit=mm
